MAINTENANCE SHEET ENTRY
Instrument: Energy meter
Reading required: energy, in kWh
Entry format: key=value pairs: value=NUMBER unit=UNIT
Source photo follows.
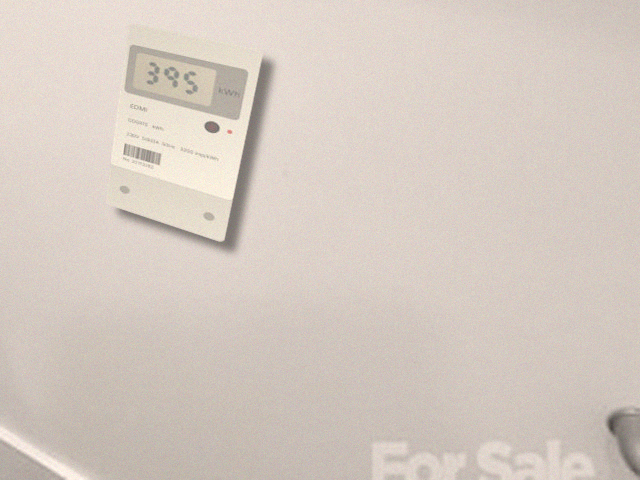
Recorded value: value=395 unit=kWh
